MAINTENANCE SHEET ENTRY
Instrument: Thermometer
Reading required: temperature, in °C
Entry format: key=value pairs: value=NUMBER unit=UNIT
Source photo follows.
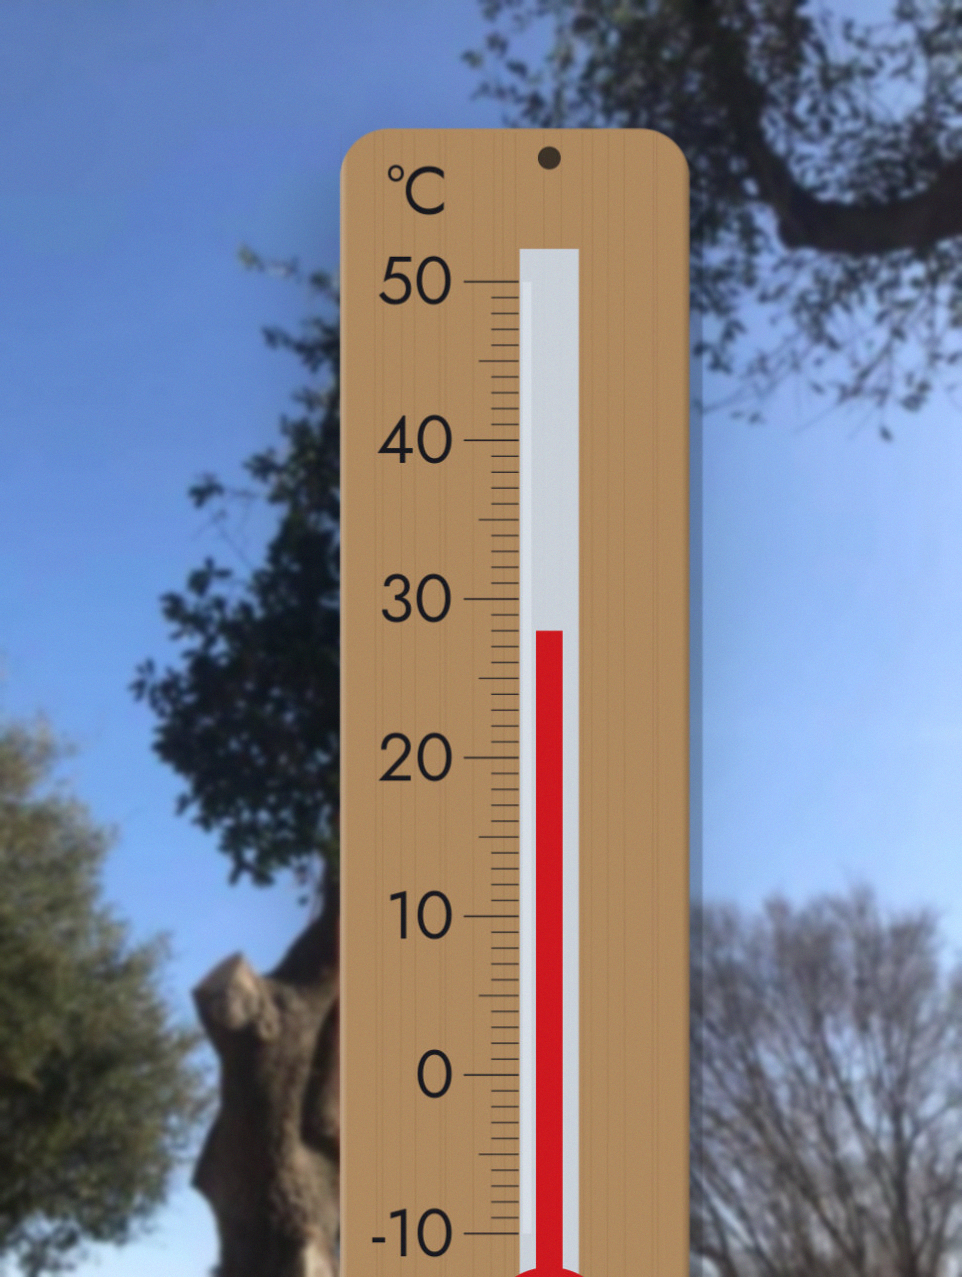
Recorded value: value=28 unit=°C
